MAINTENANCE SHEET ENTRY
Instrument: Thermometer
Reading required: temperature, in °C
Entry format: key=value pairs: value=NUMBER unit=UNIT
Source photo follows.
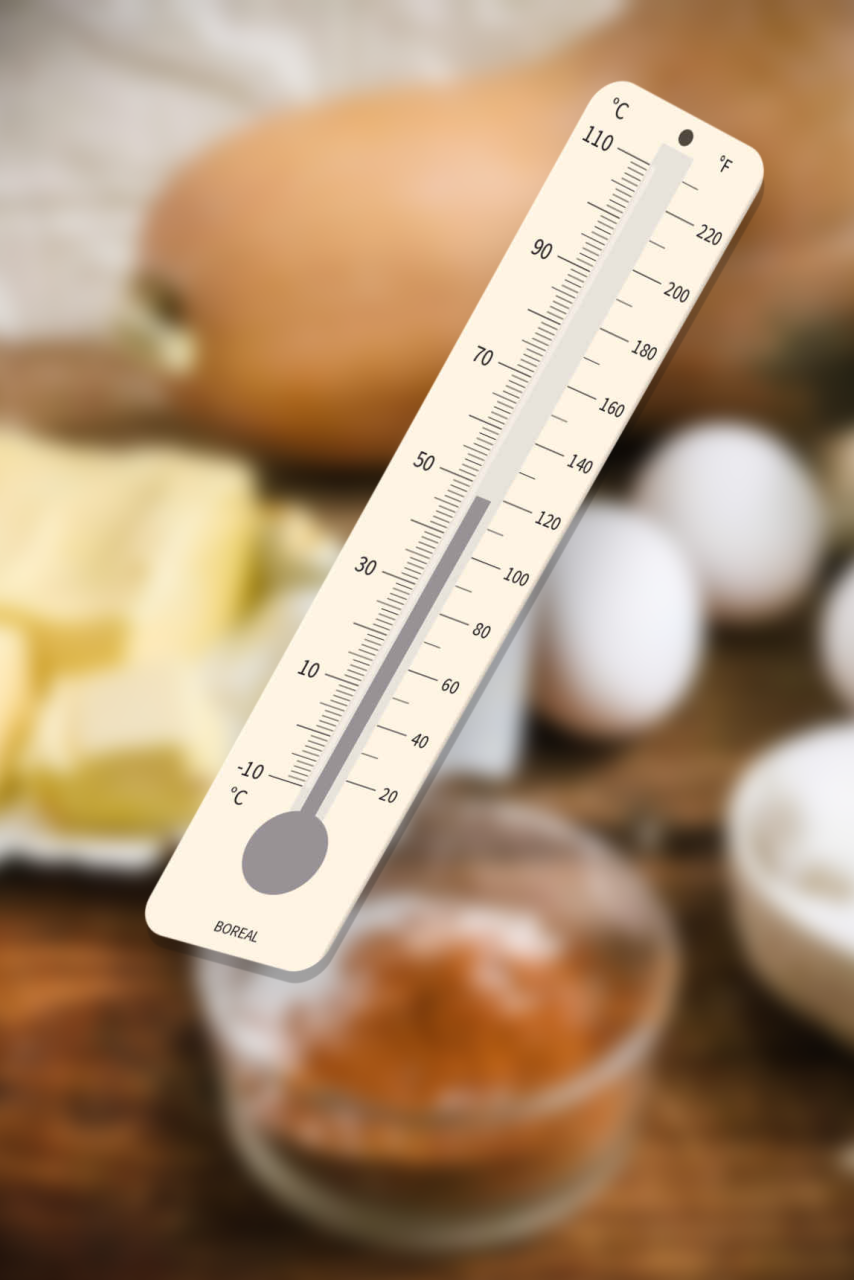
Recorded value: value=48 unit=°C
